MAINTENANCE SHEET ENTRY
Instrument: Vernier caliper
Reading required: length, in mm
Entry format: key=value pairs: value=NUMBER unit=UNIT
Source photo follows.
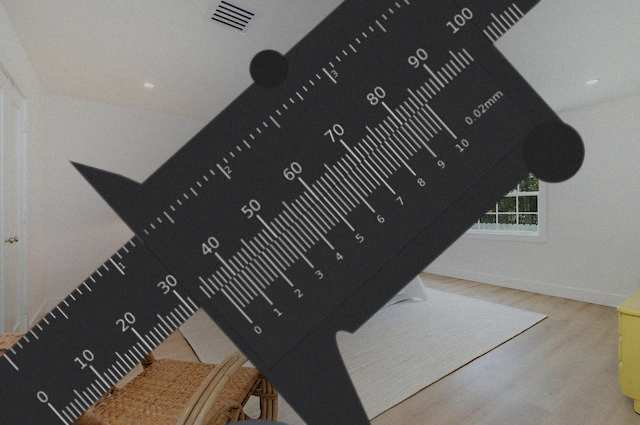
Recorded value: value=36.5 unit=mm
